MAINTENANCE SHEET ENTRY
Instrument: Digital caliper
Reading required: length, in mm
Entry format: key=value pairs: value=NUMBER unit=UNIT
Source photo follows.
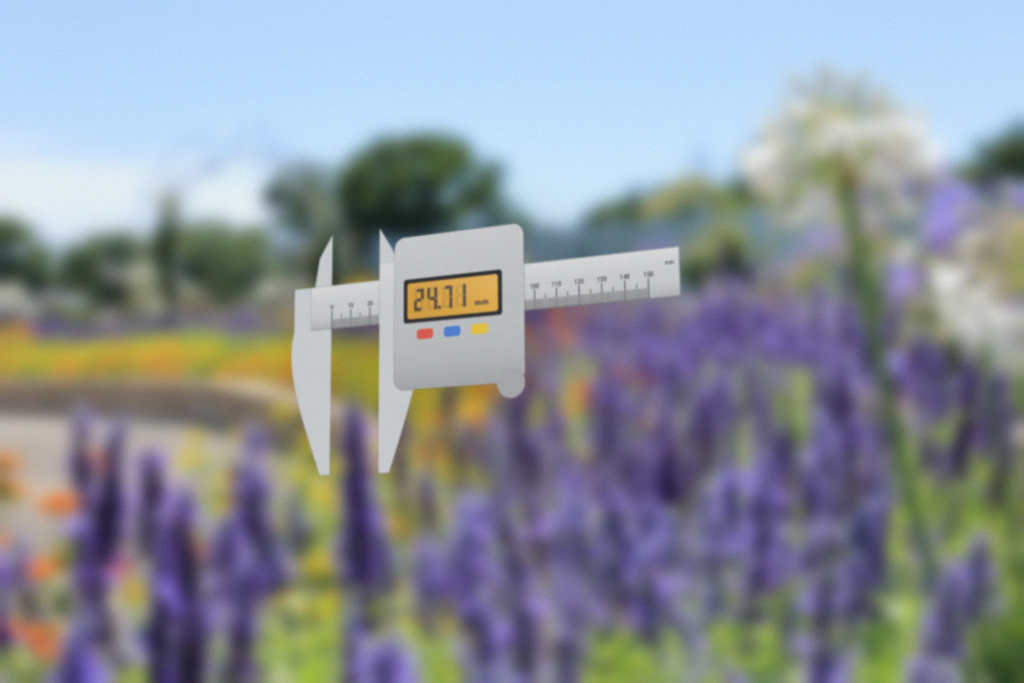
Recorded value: value=24.71 unit=mm
